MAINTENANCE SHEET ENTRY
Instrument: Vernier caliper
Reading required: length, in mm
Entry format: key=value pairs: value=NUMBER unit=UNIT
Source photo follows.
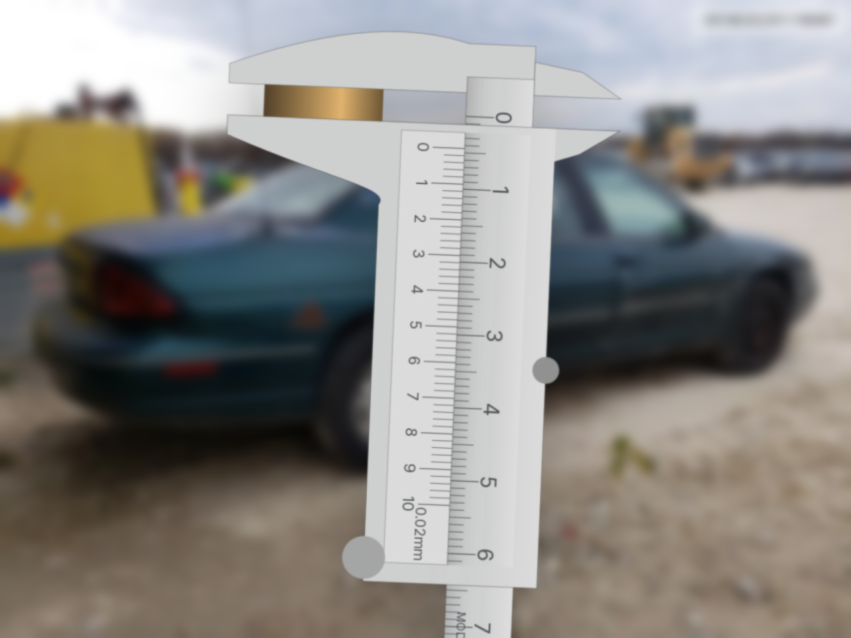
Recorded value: value=4.4 unit=mm
